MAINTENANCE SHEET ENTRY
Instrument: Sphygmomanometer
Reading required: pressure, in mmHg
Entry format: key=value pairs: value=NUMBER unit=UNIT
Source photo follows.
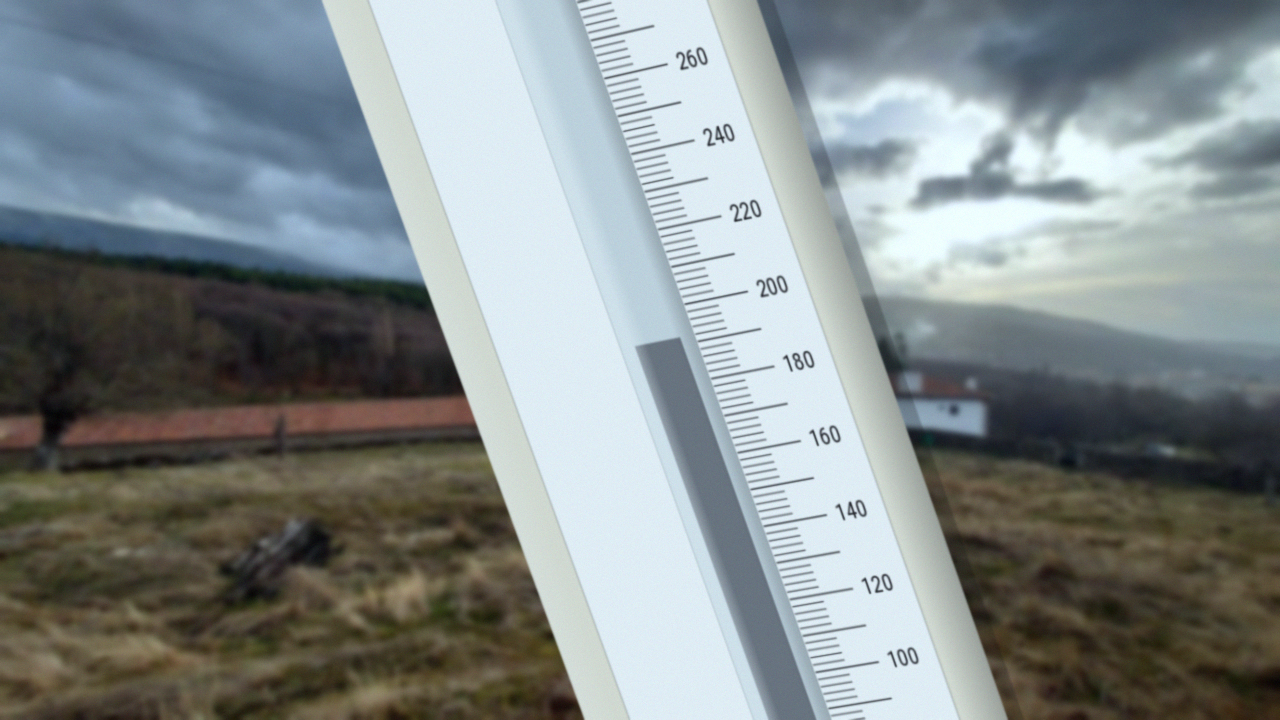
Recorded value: value=192 unit=mmHg
